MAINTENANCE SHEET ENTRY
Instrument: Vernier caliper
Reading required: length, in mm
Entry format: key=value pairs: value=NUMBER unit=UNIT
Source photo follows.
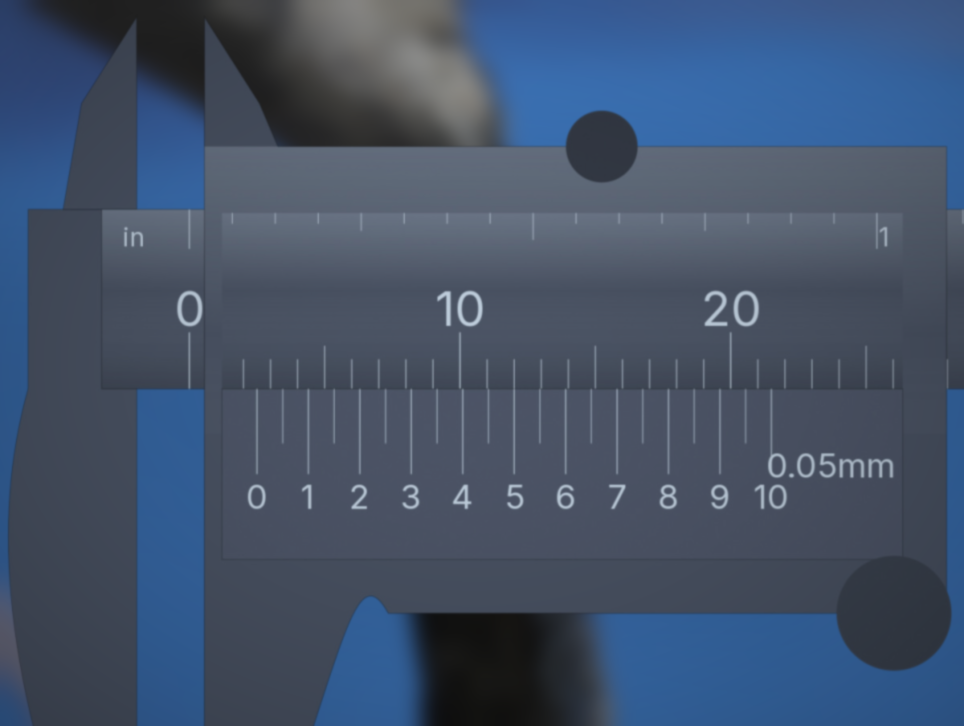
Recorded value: value=2.50 unit=mm
